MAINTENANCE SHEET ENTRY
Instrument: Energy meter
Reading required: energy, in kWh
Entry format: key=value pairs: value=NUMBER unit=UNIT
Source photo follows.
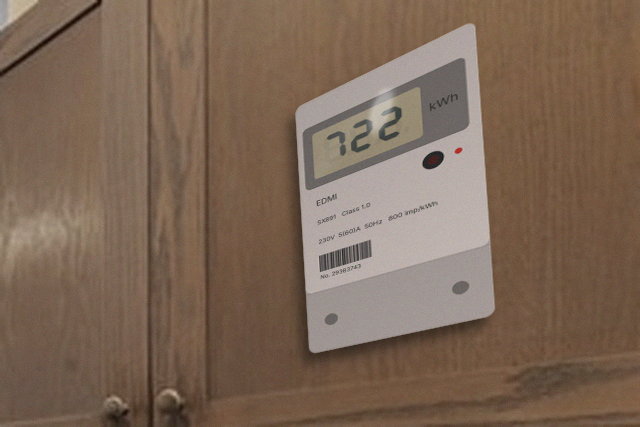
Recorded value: value=722 unit=kWh
